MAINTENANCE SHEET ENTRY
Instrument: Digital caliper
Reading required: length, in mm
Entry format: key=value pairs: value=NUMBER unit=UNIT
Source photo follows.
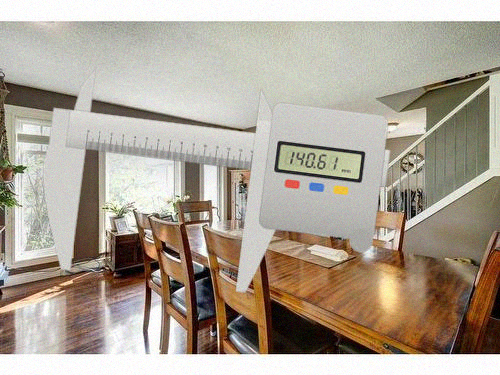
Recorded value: value=140.61 unit=mm
